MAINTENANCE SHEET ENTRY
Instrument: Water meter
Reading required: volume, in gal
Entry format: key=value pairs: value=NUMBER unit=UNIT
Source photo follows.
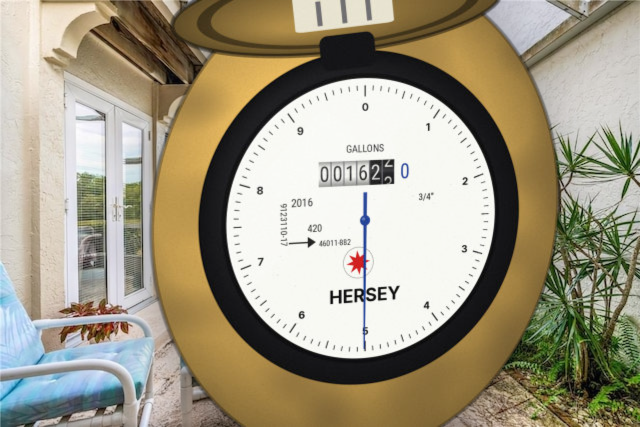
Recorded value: value=16225.0 unit=gal
